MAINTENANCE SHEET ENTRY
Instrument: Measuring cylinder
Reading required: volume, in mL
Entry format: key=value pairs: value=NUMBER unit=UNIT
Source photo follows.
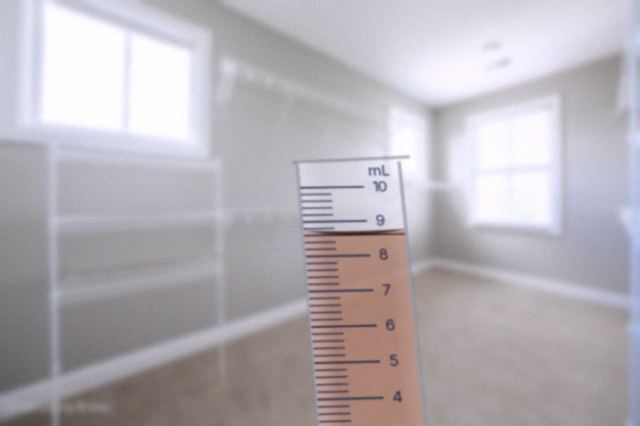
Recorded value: value=8.6 unit=mL
